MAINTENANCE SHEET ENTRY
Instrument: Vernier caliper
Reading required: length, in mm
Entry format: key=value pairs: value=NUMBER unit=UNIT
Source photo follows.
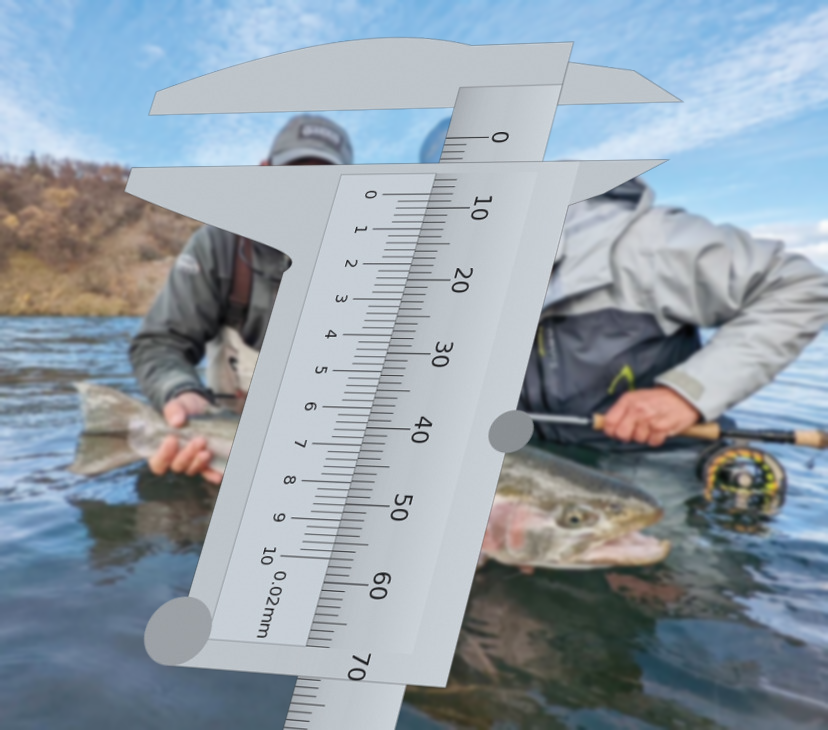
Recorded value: value=8.0 unit=mm
